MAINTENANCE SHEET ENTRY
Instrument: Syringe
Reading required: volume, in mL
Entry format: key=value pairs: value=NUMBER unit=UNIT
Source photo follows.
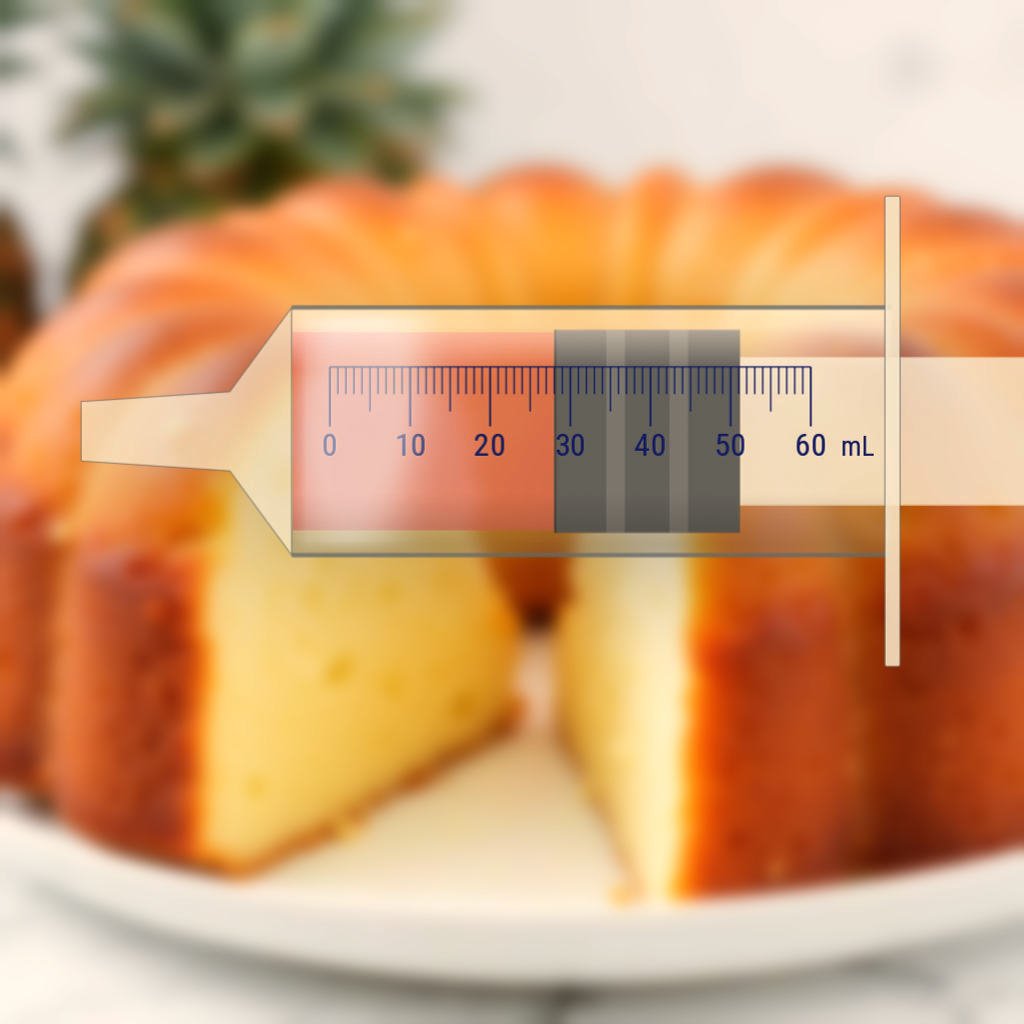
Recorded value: value=28 unit=mL
